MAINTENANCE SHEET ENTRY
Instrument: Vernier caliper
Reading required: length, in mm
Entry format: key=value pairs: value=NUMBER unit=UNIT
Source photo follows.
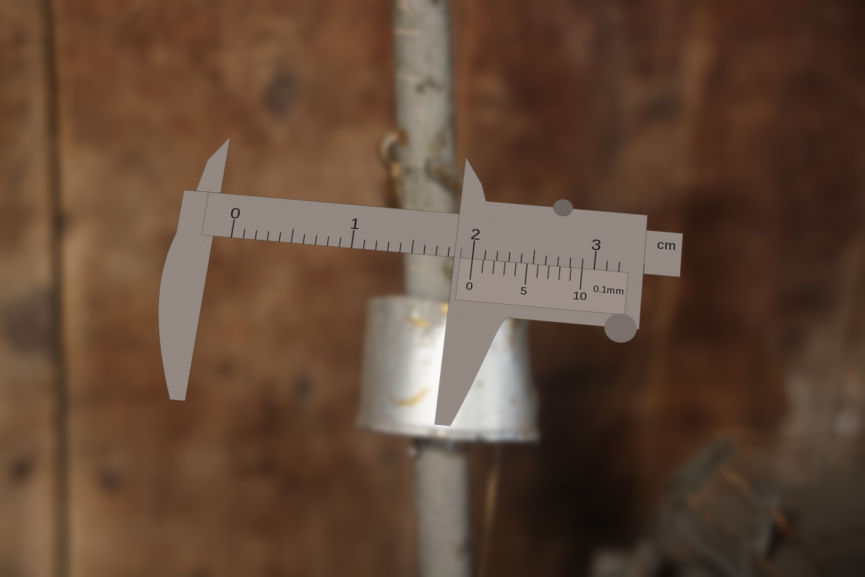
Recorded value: value=20.0 unit=mm
